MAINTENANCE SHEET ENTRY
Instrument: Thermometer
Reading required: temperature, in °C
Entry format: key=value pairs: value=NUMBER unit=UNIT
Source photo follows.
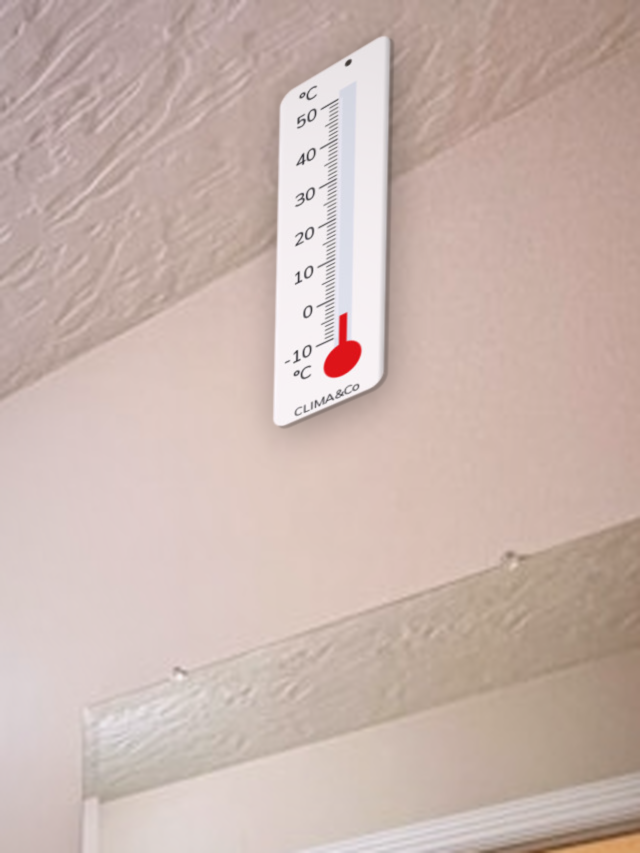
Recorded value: value=-5 unit=°C
